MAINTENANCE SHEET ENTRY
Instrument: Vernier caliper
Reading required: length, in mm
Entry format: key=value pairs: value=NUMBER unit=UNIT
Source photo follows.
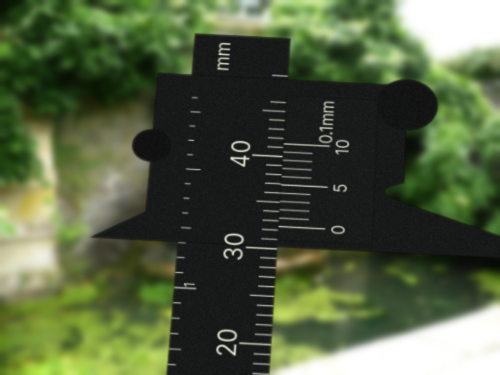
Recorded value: value=32.4 unit=mm
